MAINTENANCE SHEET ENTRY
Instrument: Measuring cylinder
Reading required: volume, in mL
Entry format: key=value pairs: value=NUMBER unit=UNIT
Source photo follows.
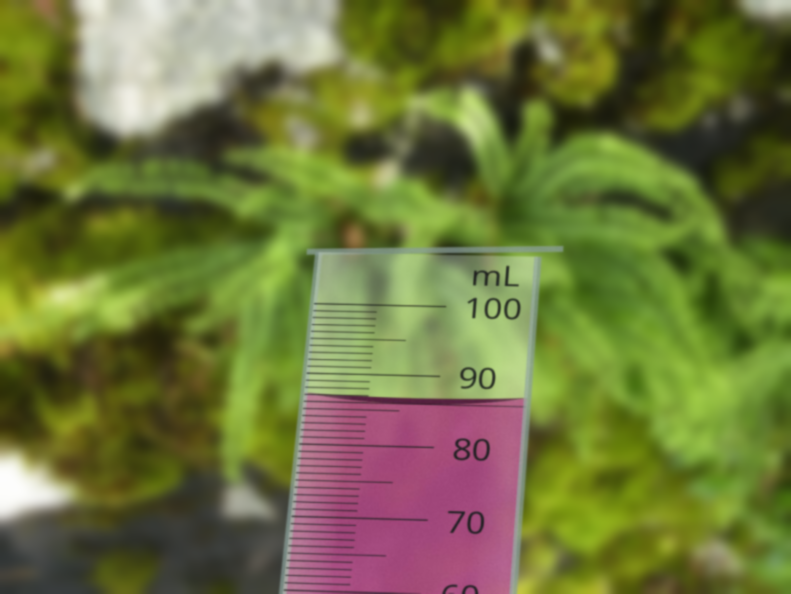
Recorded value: value=86 unit=mL
